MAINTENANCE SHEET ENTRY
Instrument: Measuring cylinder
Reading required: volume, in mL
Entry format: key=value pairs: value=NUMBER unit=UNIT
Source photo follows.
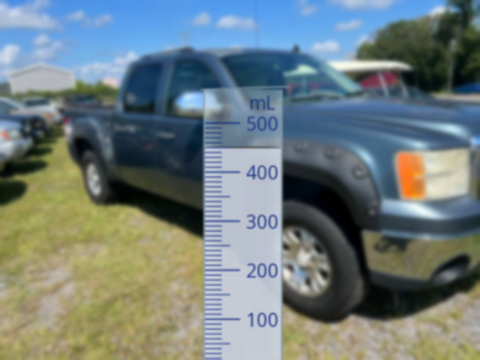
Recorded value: value=450 unit=mL
